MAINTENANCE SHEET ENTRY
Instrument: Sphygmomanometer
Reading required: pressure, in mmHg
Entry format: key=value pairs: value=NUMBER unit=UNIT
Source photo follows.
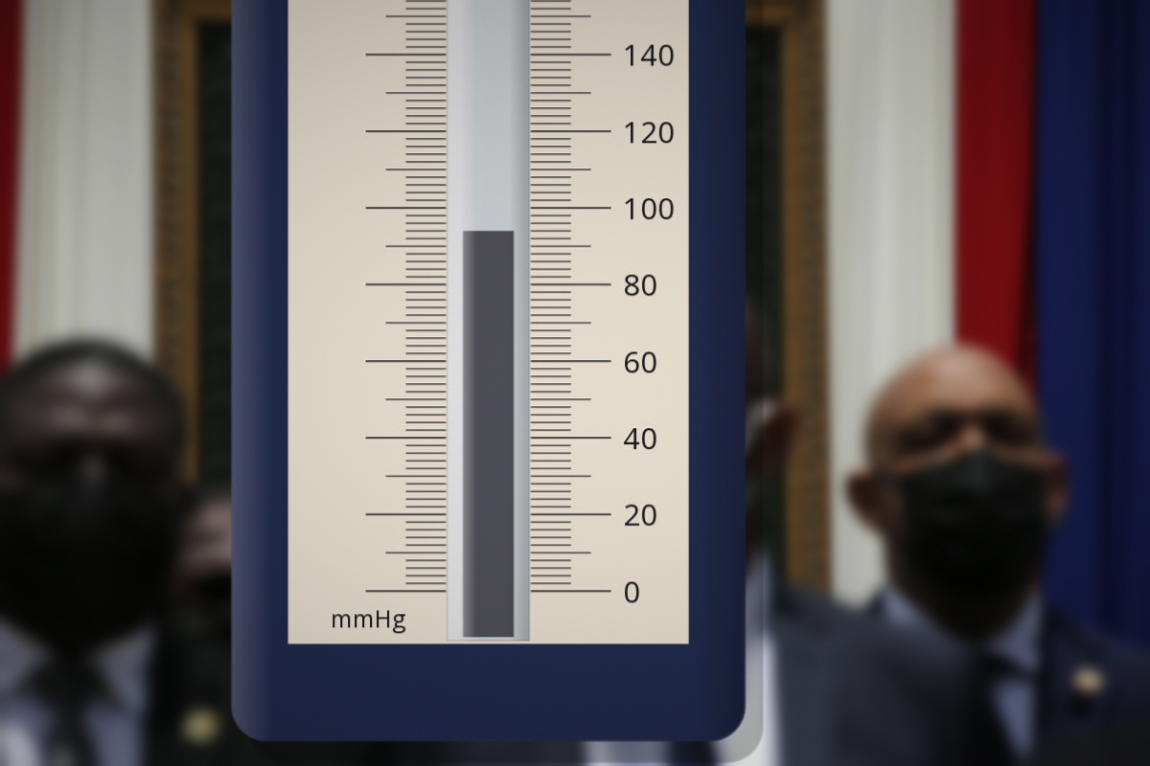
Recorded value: value=94 unit=mmHg
